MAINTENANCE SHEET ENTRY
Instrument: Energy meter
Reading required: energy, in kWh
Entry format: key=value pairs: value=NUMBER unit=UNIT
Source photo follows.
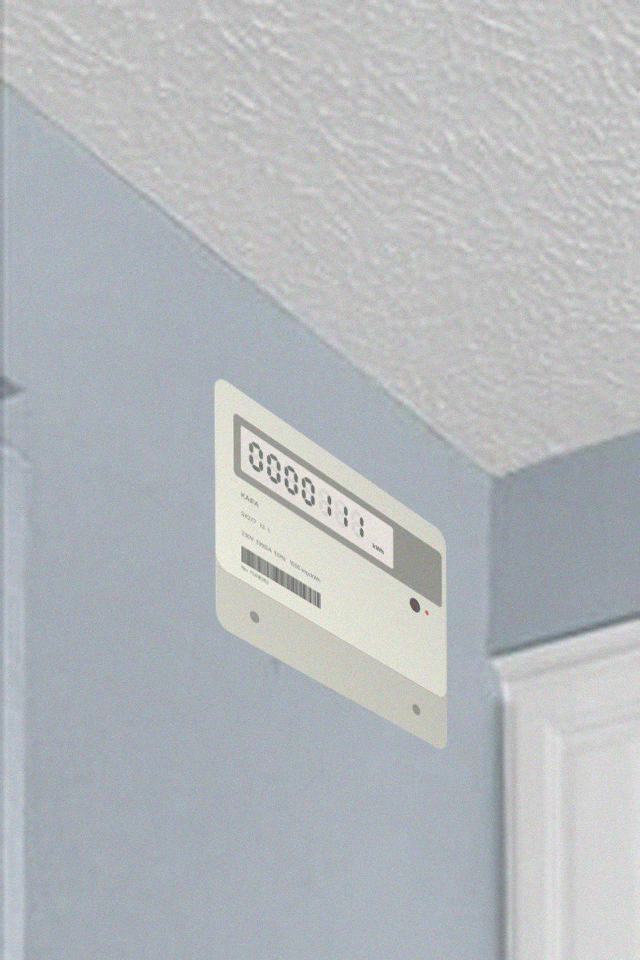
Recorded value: value=111 unit=kWh
